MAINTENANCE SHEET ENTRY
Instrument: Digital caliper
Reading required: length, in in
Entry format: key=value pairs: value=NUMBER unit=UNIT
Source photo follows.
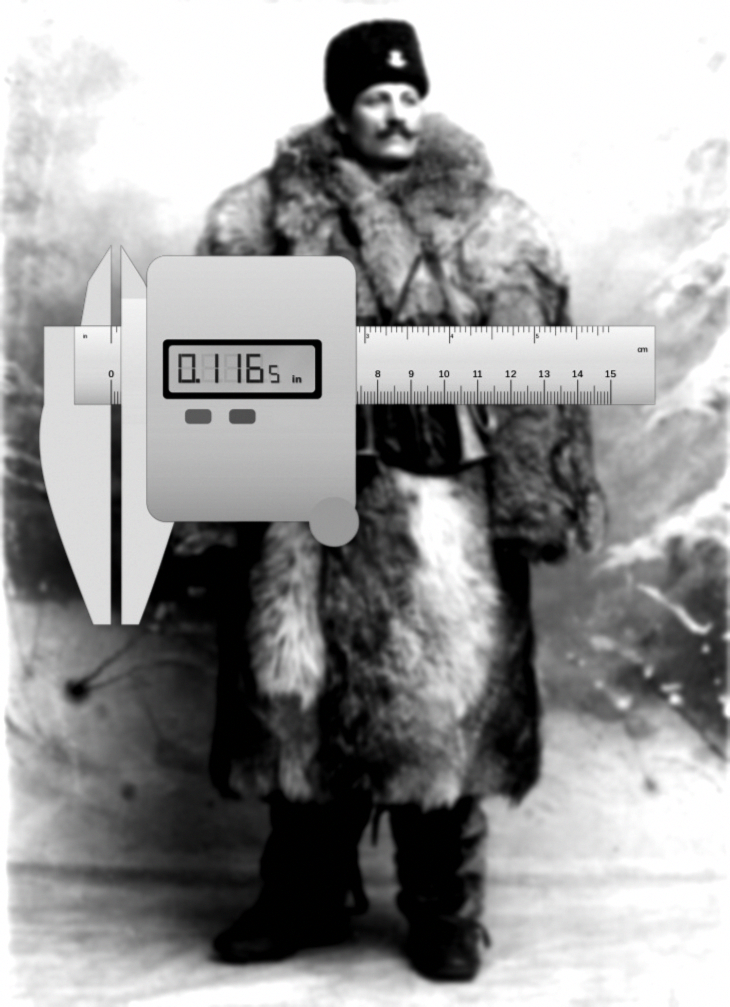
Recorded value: value=0.1165 unit=in
